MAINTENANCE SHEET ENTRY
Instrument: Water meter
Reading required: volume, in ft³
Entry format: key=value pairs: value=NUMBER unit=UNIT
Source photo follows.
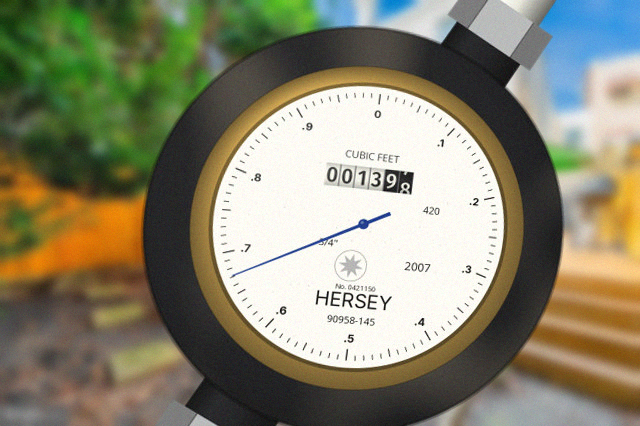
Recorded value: value=1397.67 unit=ft³
